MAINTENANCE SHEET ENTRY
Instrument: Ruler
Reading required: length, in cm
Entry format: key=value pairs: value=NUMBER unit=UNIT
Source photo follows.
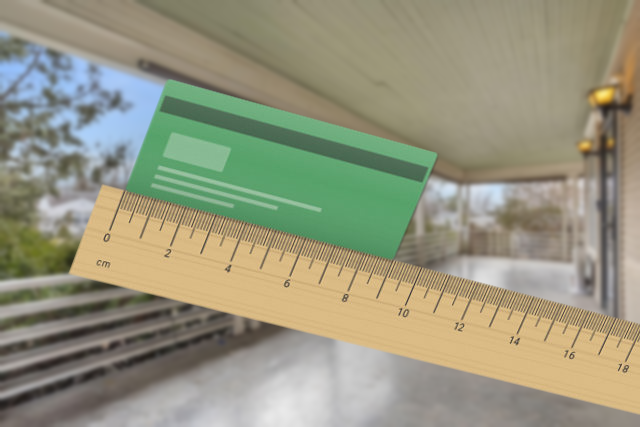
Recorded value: value=9 unit=cm
